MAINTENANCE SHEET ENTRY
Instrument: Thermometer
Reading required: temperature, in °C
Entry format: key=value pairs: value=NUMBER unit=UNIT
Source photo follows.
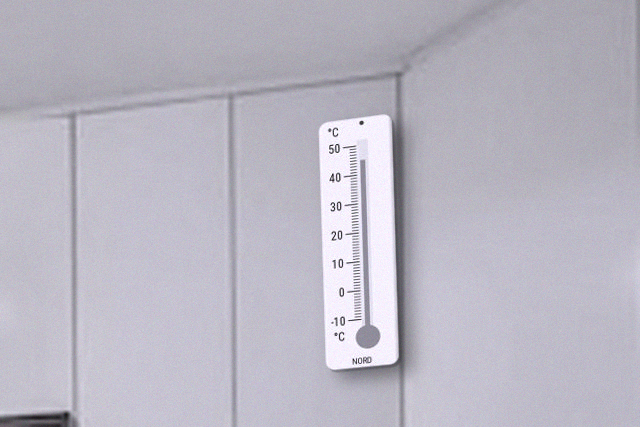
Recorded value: value=45 unit=°C
